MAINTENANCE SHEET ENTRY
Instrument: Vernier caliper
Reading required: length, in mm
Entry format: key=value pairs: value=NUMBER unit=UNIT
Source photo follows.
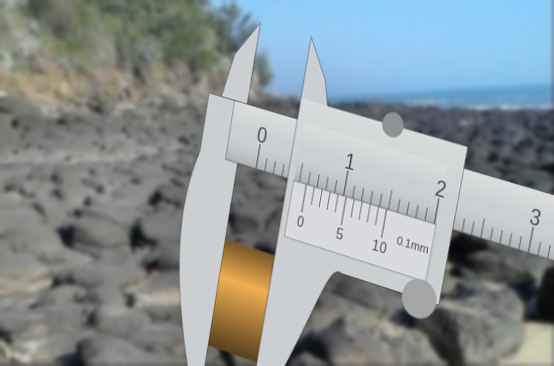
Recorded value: value=5.8 unit=mm
